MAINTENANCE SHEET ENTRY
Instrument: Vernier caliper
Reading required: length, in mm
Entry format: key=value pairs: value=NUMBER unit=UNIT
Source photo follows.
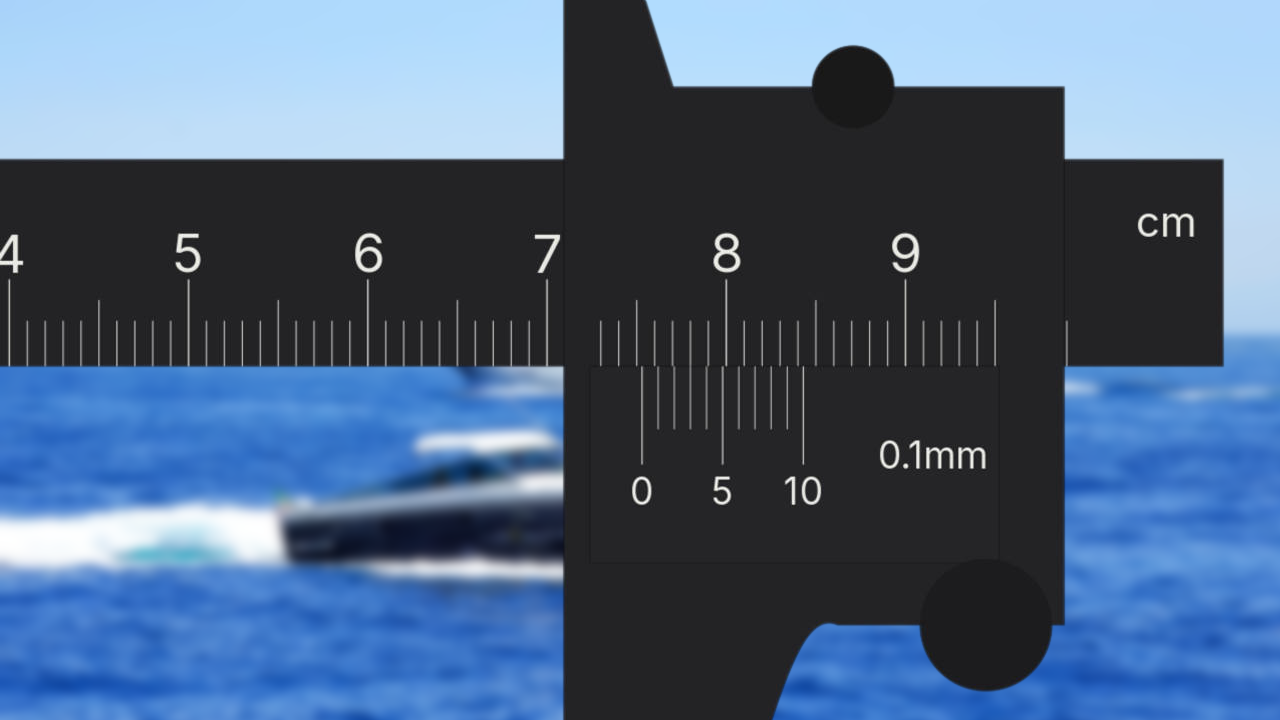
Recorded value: value=75.3 unit=mm
